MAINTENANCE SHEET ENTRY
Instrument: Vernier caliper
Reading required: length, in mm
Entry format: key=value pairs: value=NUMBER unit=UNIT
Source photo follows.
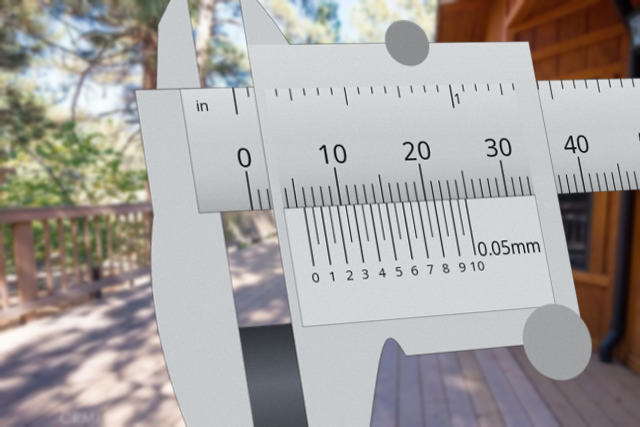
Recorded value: value=5.8 unit=mm
